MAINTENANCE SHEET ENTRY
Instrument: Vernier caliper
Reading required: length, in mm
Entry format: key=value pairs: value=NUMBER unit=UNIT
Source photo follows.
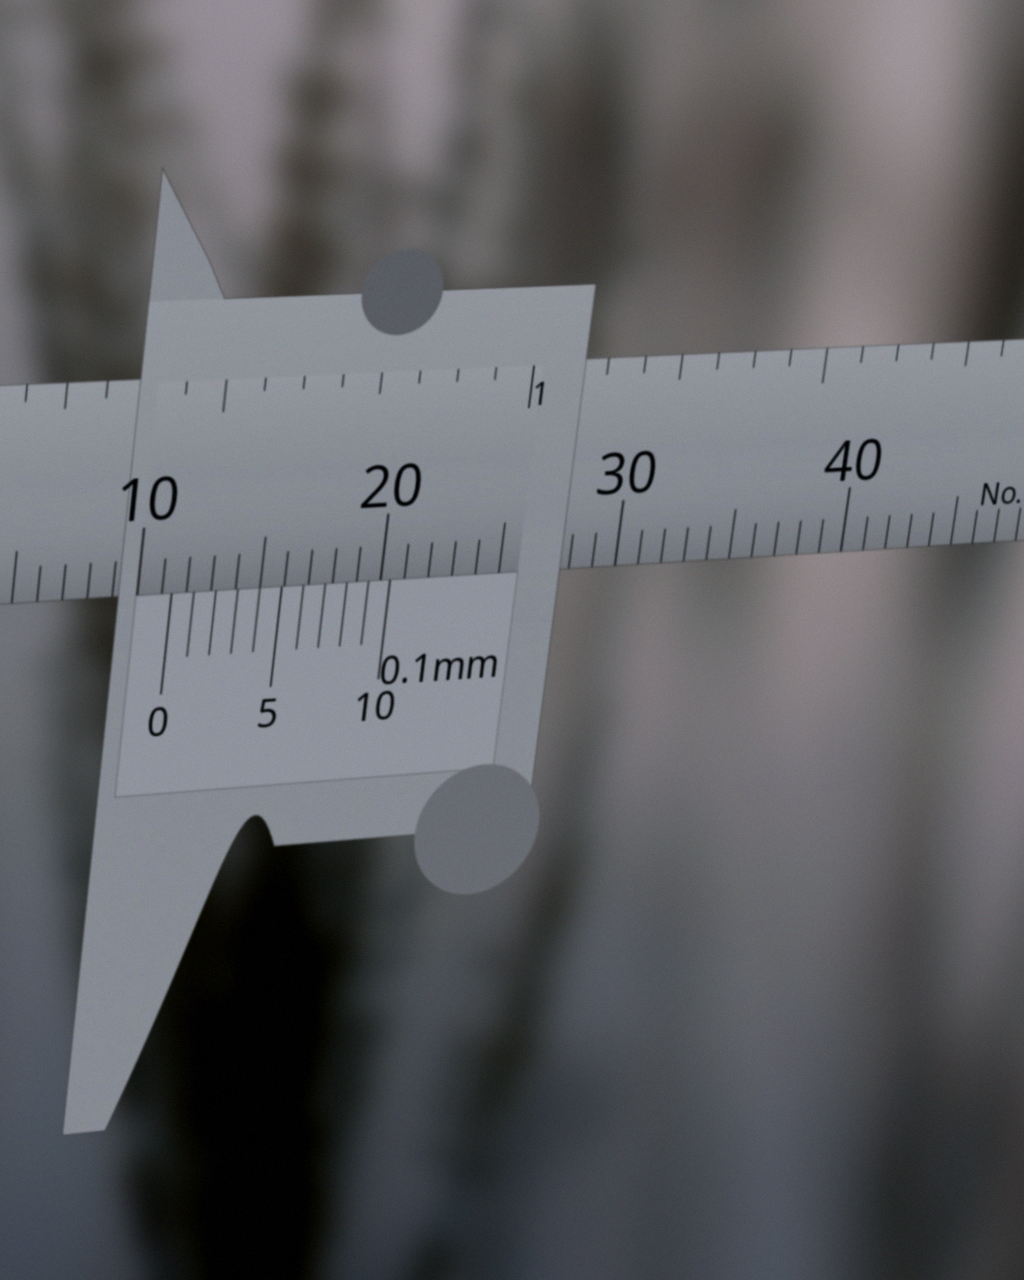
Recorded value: value=11.4 unit=mm
